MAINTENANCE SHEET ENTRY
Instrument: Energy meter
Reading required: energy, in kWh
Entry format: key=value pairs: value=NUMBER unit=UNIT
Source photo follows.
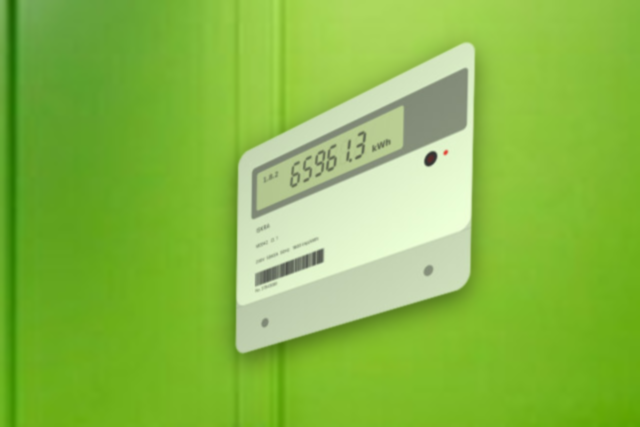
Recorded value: value=65961.3 unit=kWh
